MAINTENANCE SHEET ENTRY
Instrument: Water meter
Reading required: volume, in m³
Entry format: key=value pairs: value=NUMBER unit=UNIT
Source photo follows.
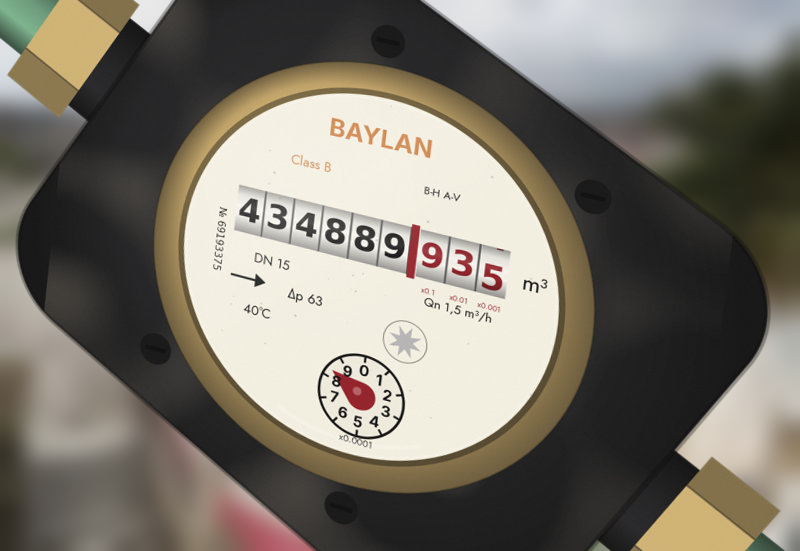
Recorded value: value=434889.9348 unit=m³
